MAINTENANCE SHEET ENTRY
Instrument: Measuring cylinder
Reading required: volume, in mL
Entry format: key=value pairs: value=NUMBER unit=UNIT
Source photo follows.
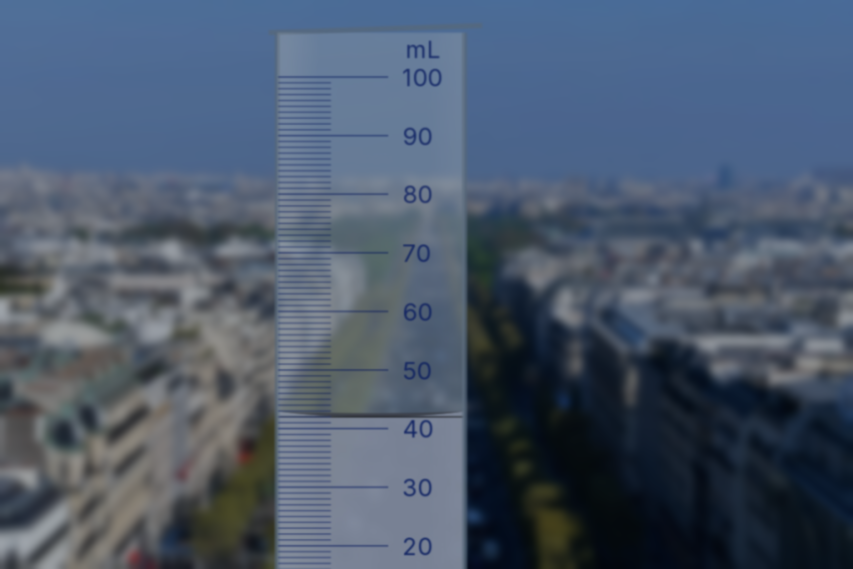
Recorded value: value=42 unit=mL
